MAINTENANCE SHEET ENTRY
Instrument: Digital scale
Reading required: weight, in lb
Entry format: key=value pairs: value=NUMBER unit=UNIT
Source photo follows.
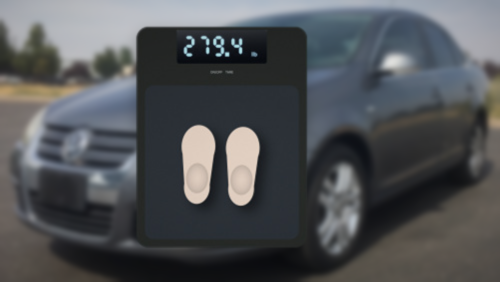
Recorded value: value=279.4 unit=lb
